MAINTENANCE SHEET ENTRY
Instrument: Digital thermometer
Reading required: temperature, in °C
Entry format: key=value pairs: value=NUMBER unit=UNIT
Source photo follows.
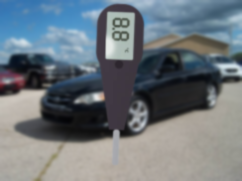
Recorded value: value=8.8 unit=°C
